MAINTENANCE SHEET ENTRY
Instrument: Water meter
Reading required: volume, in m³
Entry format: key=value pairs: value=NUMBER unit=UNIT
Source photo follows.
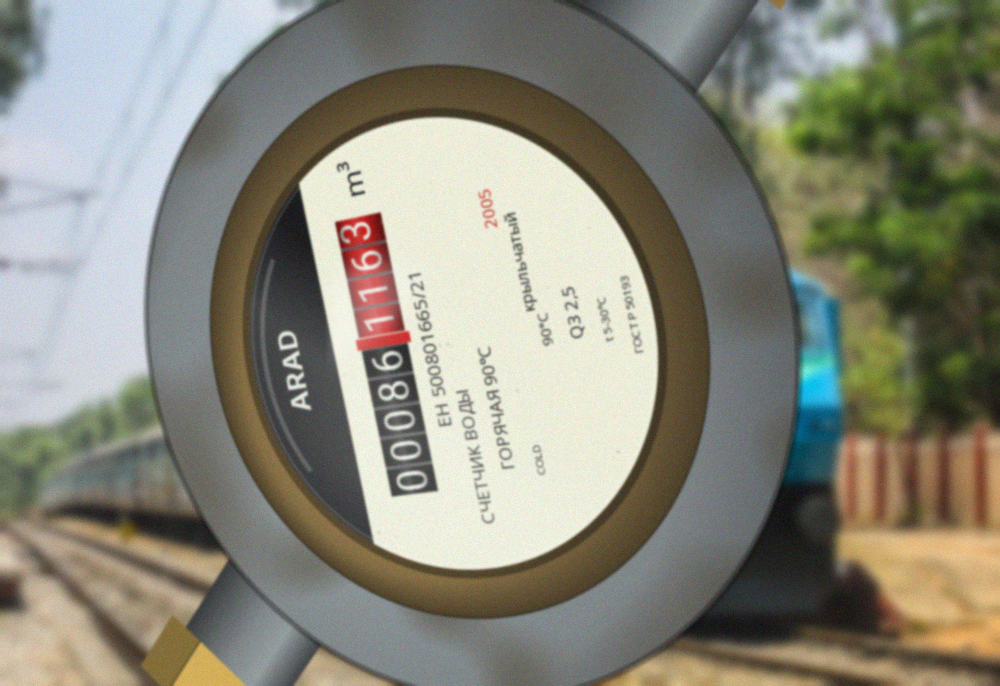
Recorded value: value=86.1163 unit=m³
